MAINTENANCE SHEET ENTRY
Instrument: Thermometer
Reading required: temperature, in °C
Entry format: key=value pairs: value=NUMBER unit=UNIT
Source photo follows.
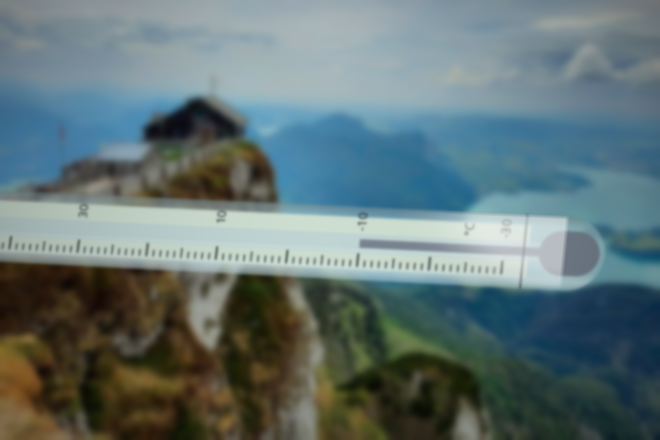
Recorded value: value=-10 unit=°C
